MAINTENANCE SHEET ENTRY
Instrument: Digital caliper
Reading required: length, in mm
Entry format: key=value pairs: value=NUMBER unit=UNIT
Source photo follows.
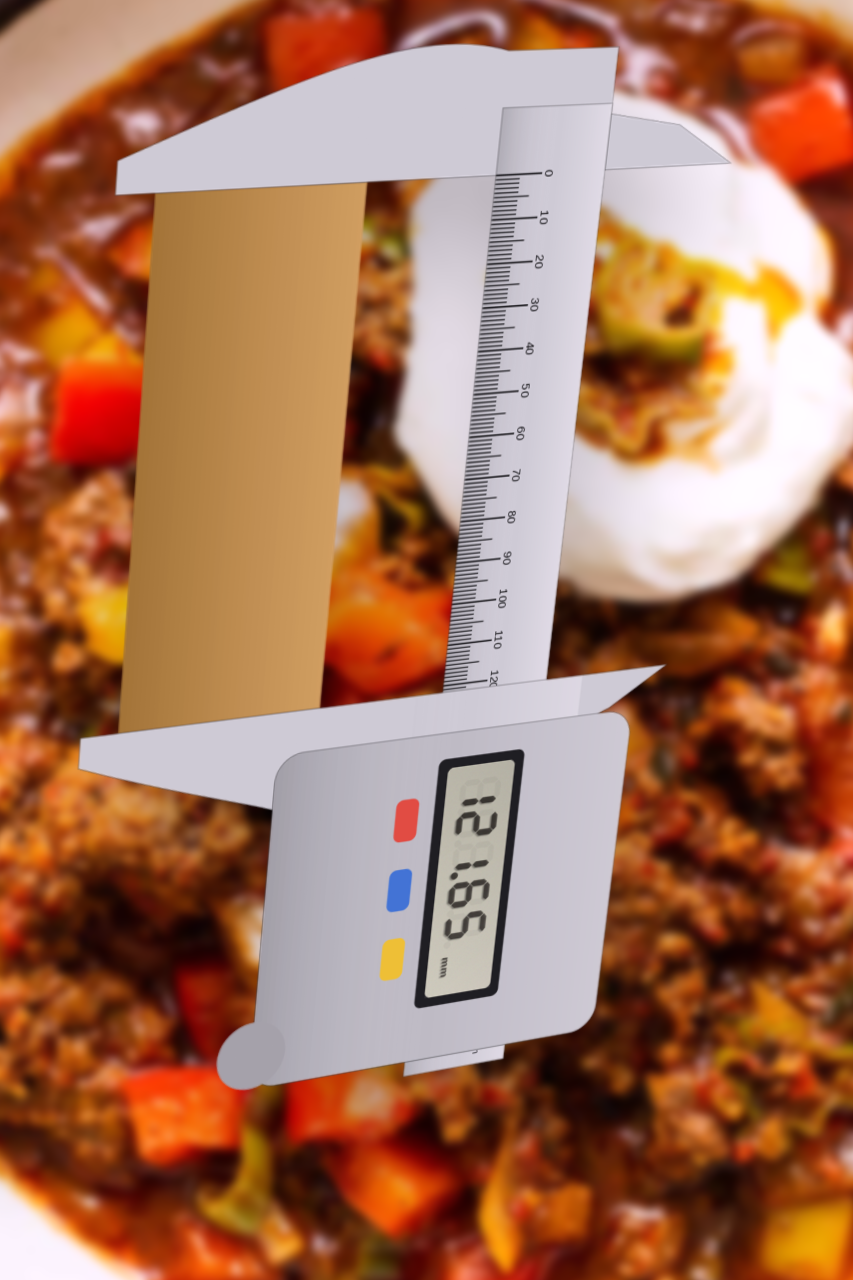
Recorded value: value=121.65 unit=mm
